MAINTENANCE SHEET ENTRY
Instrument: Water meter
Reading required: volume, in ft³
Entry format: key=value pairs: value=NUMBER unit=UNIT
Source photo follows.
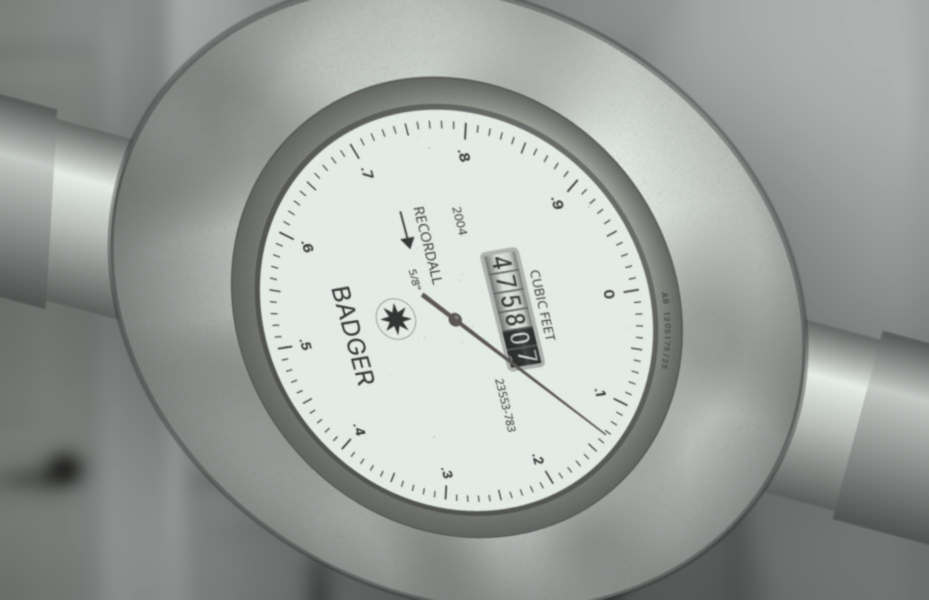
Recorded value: value=475807.13 unit=ft³
